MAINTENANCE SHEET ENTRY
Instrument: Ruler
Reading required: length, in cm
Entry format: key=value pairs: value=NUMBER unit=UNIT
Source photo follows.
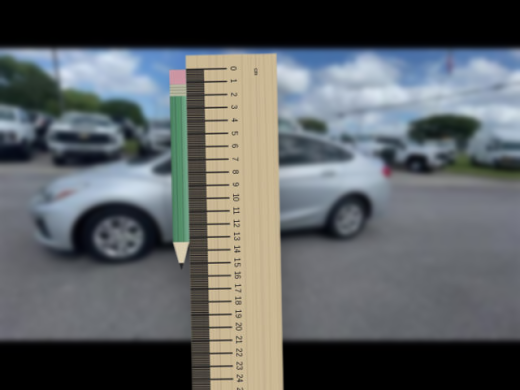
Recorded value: value=15.5 unit=cm
